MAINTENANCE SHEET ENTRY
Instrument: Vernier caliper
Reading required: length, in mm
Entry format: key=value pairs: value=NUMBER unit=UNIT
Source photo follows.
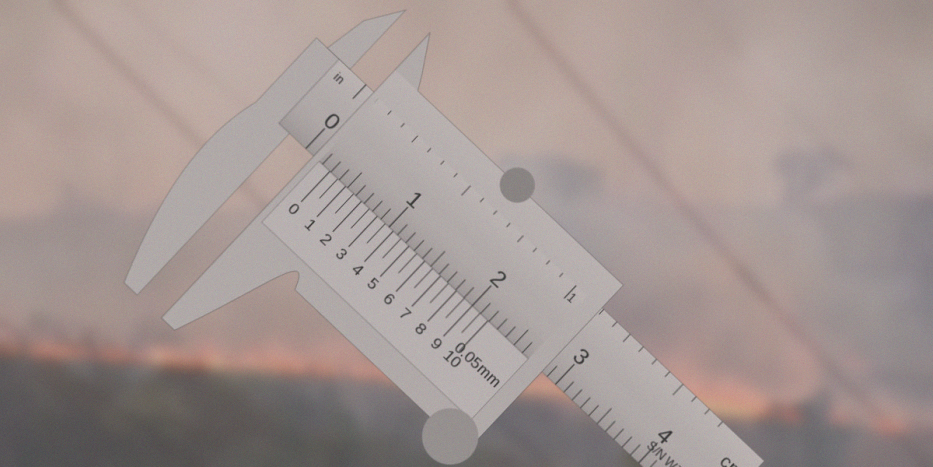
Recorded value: value=2.9 unit=mm
